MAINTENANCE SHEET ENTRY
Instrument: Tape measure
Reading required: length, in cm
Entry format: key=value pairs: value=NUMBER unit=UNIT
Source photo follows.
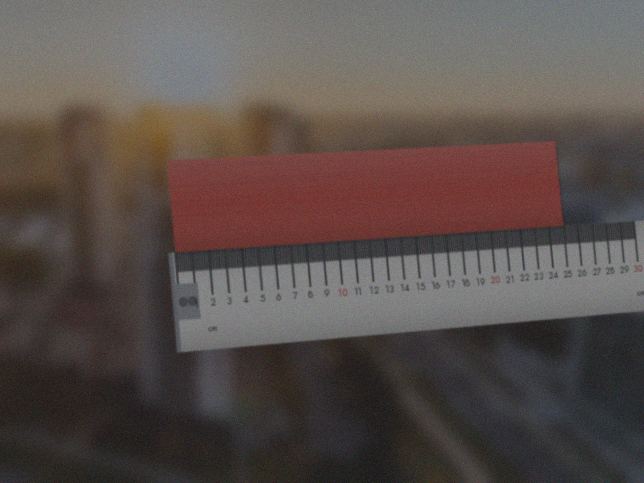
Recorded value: value=25 unit=cm
